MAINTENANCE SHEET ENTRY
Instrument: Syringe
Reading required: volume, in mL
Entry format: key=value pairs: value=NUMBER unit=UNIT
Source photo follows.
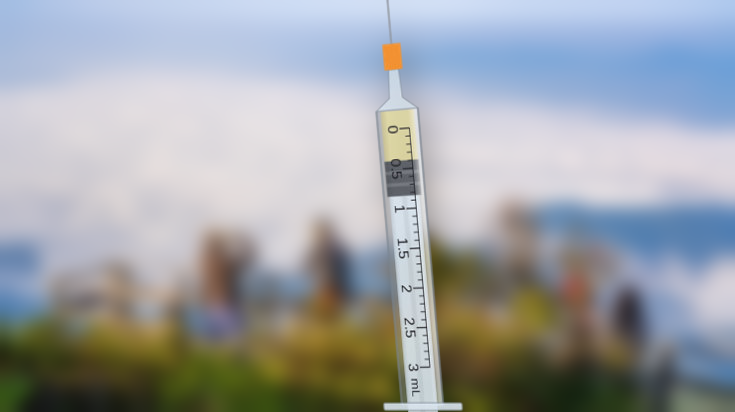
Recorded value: value=0.4 unit=mL
